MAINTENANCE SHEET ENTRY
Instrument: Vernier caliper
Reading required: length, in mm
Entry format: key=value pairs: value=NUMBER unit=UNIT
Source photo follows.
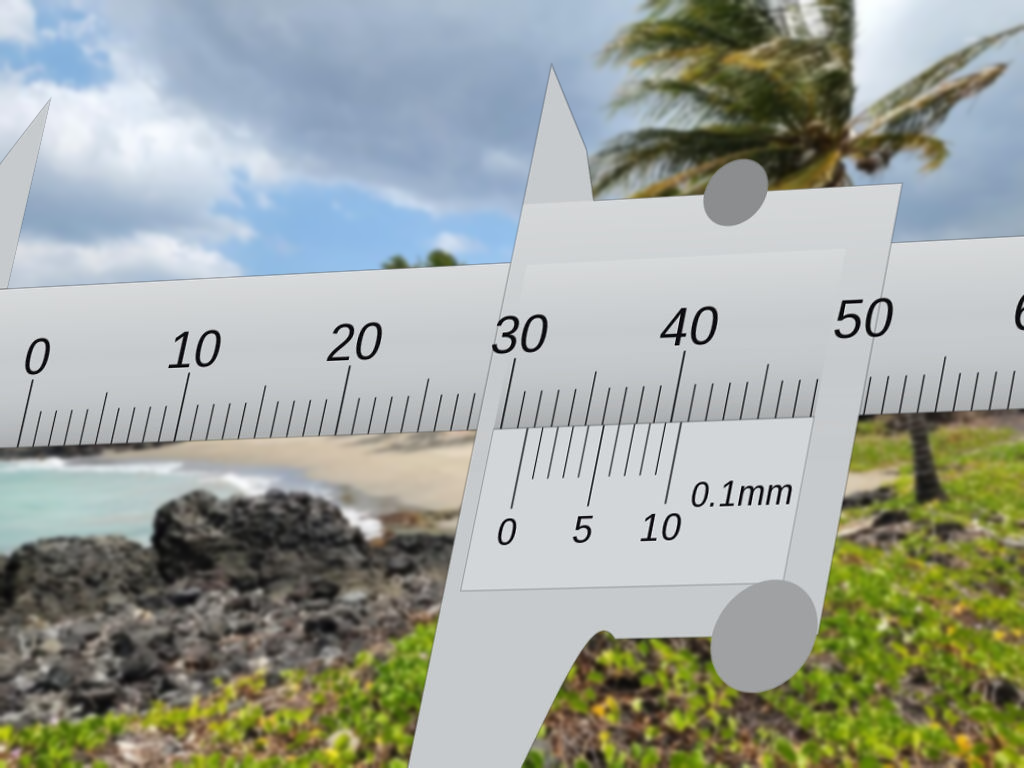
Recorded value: value=31.6 unit=mm
